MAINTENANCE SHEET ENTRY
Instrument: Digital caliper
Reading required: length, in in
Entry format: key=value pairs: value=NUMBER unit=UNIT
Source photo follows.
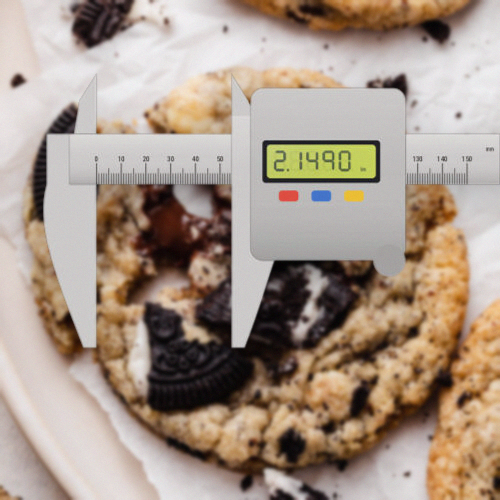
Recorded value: value=2.1490 unit=in
